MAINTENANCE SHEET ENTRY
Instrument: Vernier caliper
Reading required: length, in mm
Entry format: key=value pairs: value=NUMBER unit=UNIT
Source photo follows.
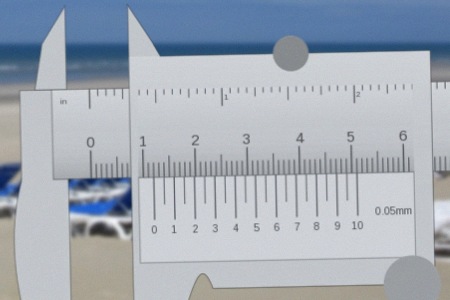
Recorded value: value=12.0 unit=mm
